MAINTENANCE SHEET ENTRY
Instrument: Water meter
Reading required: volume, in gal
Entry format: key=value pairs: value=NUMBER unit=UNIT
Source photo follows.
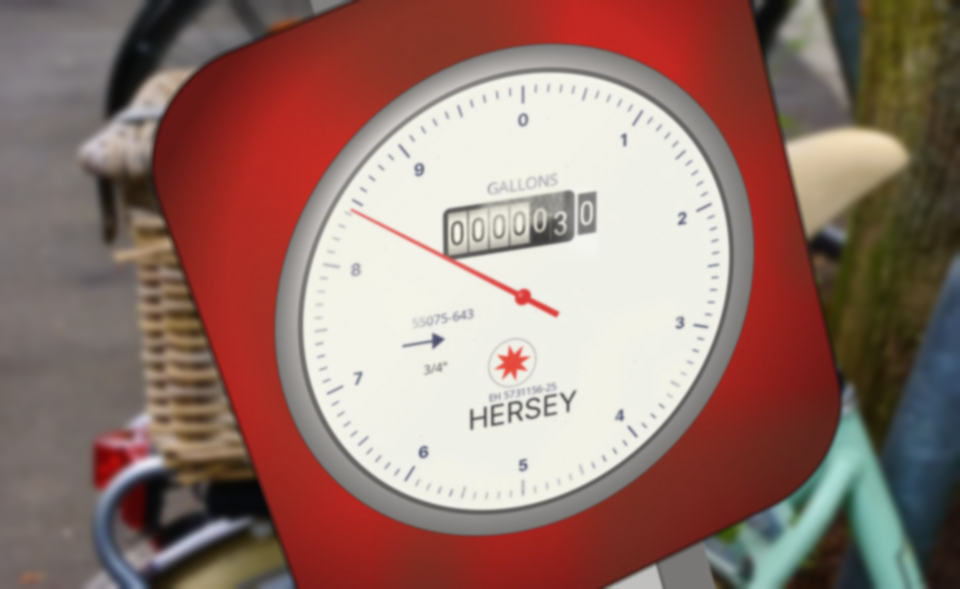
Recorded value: value=28.4 unit=gal
